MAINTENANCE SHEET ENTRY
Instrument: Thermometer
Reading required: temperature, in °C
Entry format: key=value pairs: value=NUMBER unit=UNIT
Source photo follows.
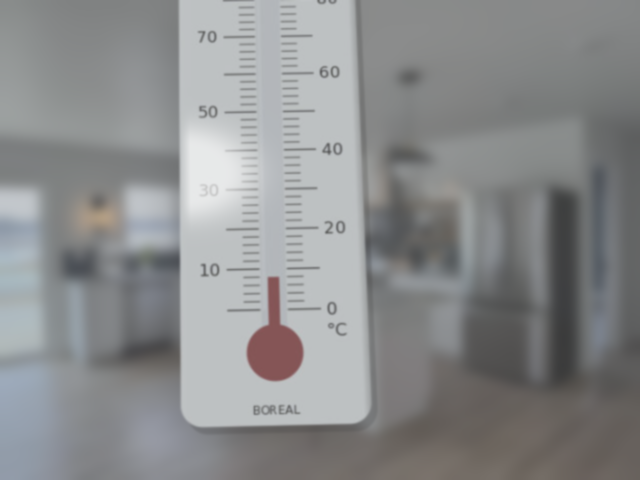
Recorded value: value=8 unit=°C
